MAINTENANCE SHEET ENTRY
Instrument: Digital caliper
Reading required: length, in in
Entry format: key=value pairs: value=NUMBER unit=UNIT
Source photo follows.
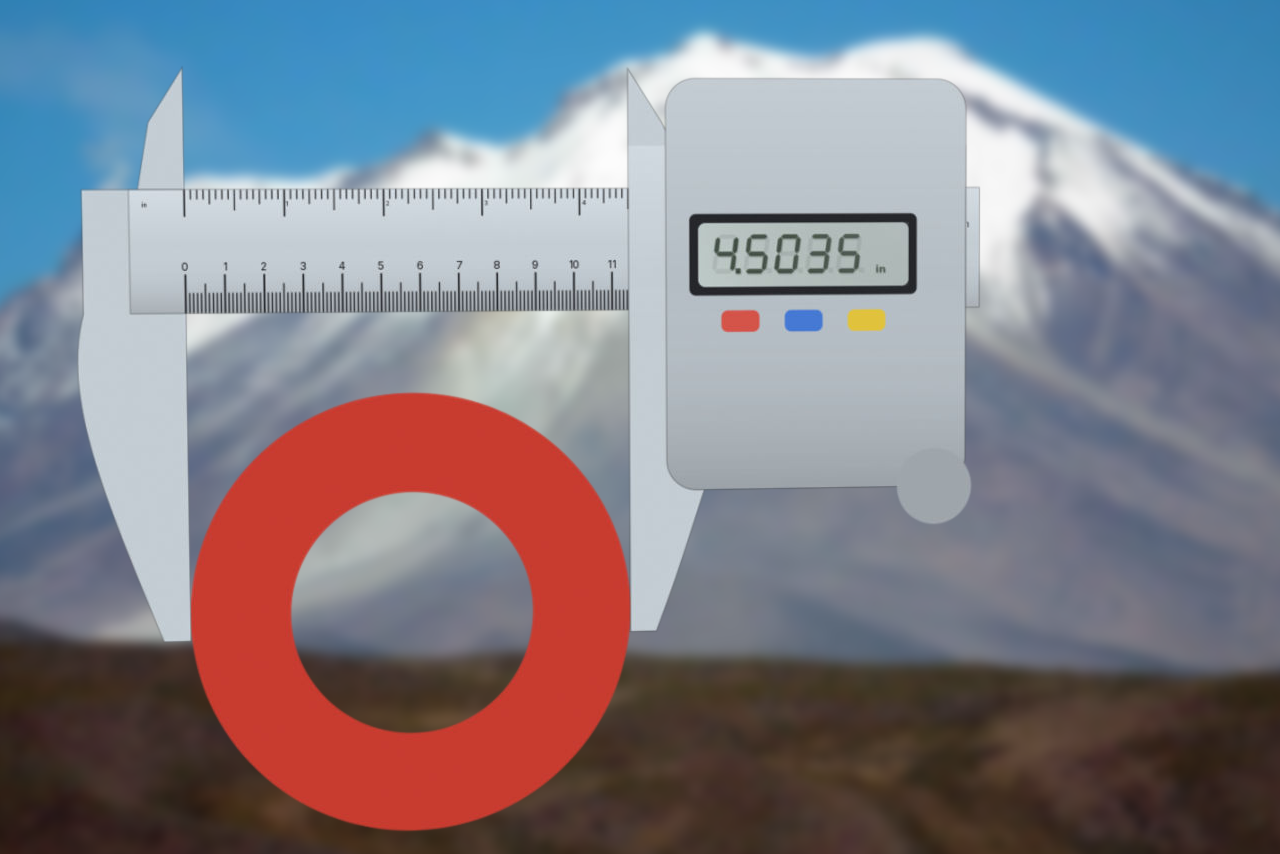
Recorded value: value=4.5035 unit=in
